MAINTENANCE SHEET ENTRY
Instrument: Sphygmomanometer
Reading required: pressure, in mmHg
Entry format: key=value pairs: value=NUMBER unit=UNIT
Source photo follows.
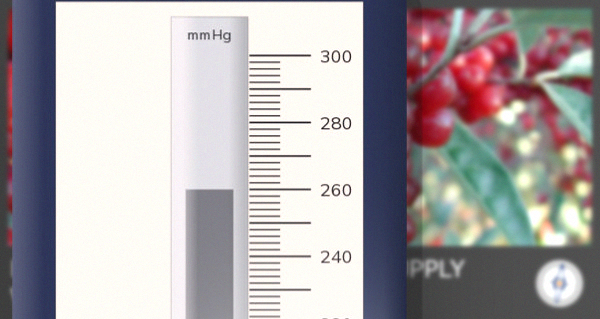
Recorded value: value=260 unit=mmHg
